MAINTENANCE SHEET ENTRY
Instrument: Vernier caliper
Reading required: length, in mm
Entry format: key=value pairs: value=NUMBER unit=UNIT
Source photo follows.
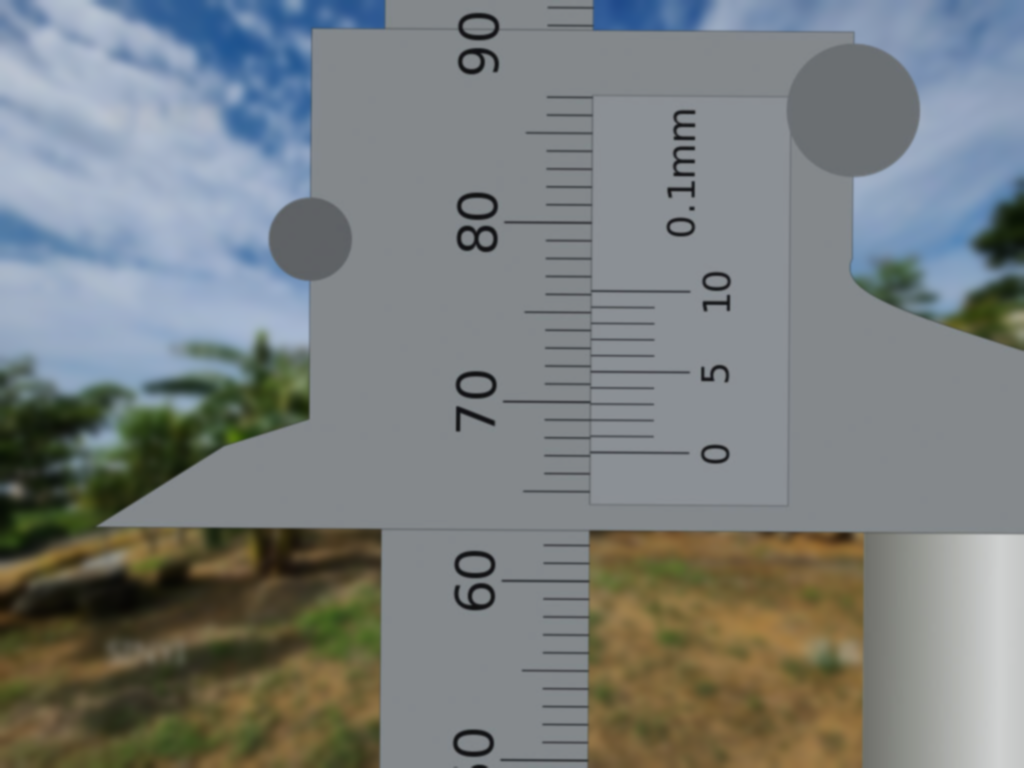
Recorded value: value=67.2 unit=mm
